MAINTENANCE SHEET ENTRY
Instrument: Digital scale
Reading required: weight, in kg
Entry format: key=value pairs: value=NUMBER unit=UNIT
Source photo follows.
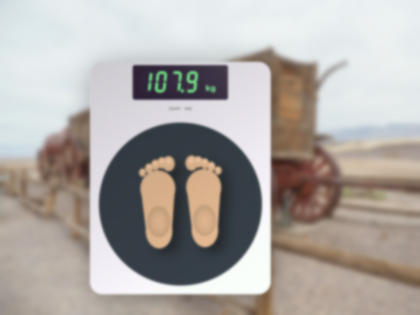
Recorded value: value=107.9 unit=kg
